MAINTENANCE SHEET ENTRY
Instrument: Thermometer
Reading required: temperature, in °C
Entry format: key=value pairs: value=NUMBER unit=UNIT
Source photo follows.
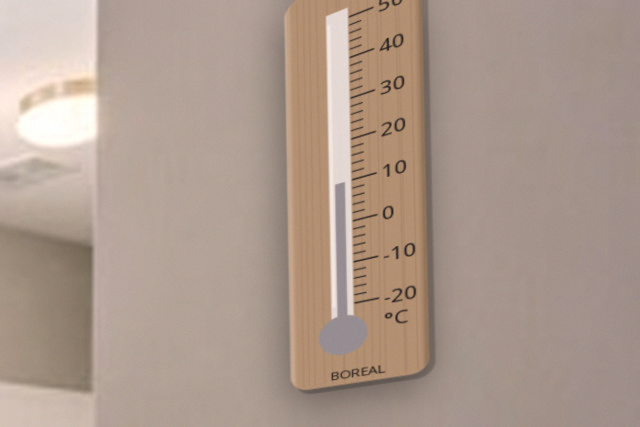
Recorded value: value=10 unit=°C
